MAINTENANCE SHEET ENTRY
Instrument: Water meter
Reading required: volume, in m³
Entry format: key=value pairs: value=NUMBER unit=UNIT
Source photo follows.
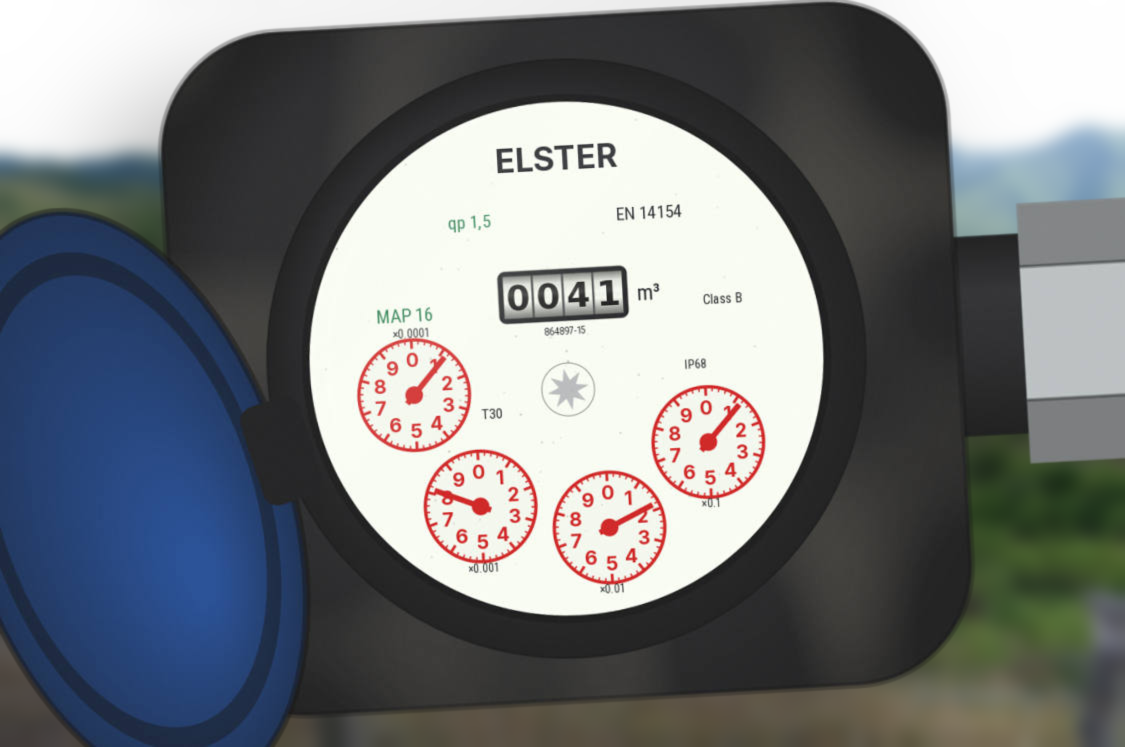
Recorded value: value=41.1181 unit=m³
